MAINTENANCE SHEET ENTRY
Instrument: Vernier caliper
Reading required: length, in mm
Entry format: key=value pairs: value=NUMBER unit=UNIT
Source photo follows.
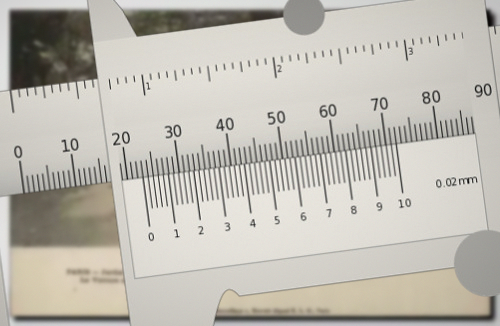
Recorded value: value=23.0 unit=mm
